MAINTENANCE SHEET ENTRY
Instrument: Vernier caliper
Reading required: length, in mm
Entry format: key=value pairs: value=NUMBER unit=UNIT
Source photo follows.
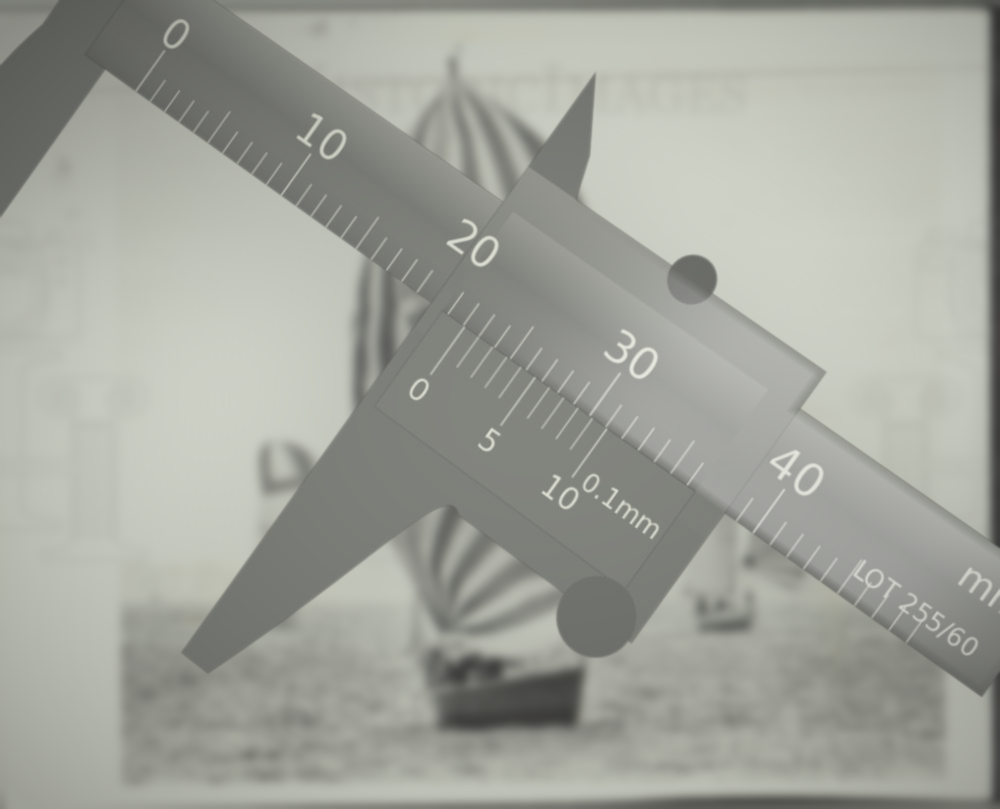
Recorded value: value=22.1 unit=mm
